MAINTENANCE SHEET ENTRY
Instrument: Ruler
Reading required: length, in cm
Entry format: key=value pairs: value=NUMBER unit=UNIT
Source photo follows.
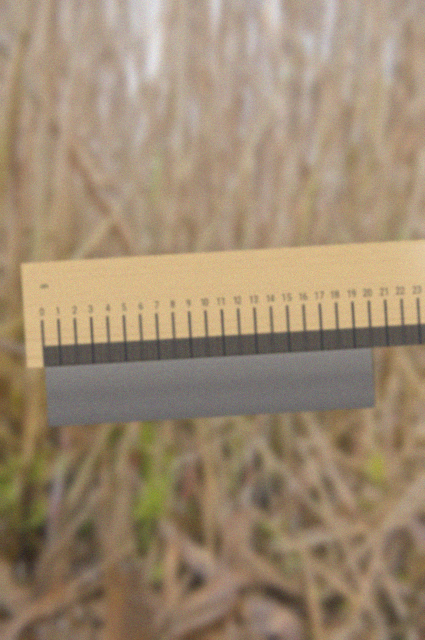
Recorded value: value=20 unit=cm
